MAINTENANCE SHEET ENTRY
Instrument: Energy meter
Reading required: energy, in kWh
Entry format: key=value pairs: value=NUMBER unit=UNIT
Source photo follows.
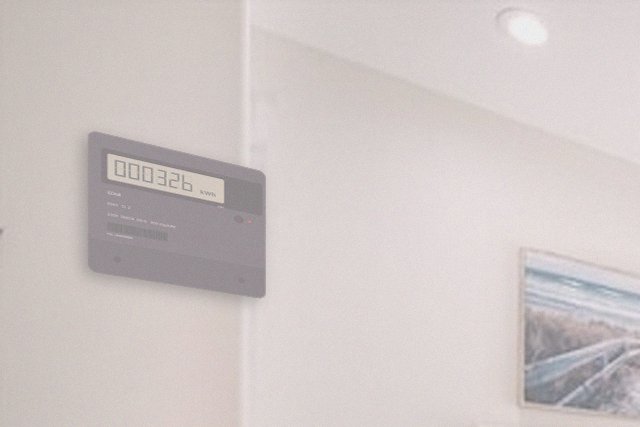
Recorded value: value=326 unit=kWh
